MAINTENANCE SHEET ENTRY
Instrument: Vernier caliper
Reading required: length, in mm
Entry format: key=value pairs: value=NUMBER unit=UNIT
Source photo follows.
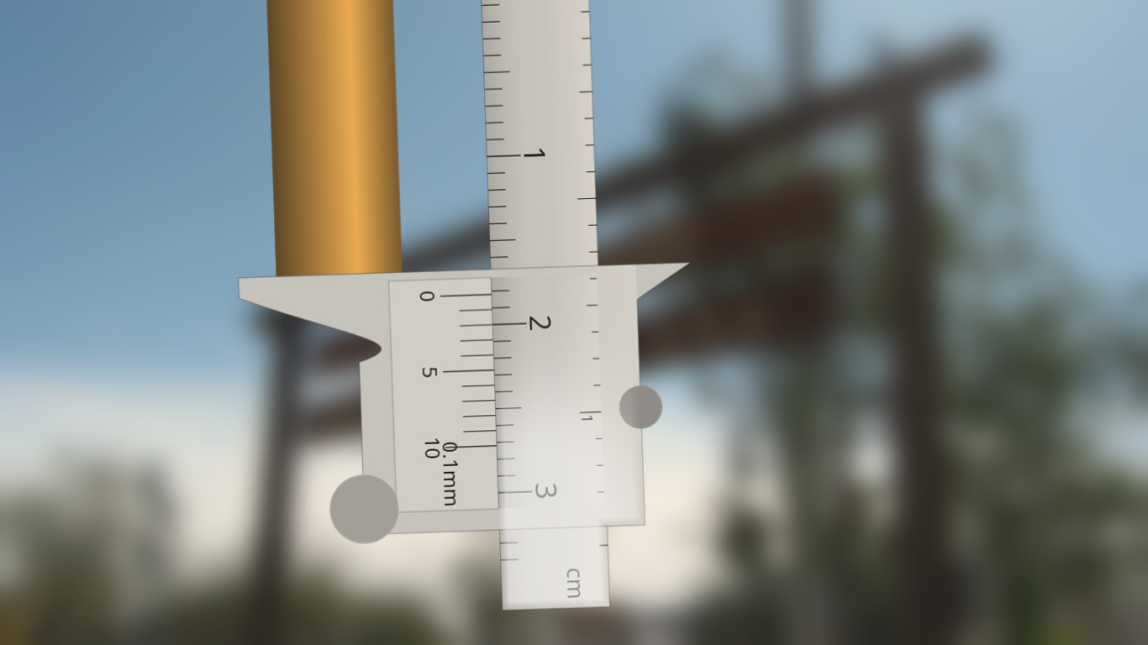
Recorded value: value=18.2 unit=mm
